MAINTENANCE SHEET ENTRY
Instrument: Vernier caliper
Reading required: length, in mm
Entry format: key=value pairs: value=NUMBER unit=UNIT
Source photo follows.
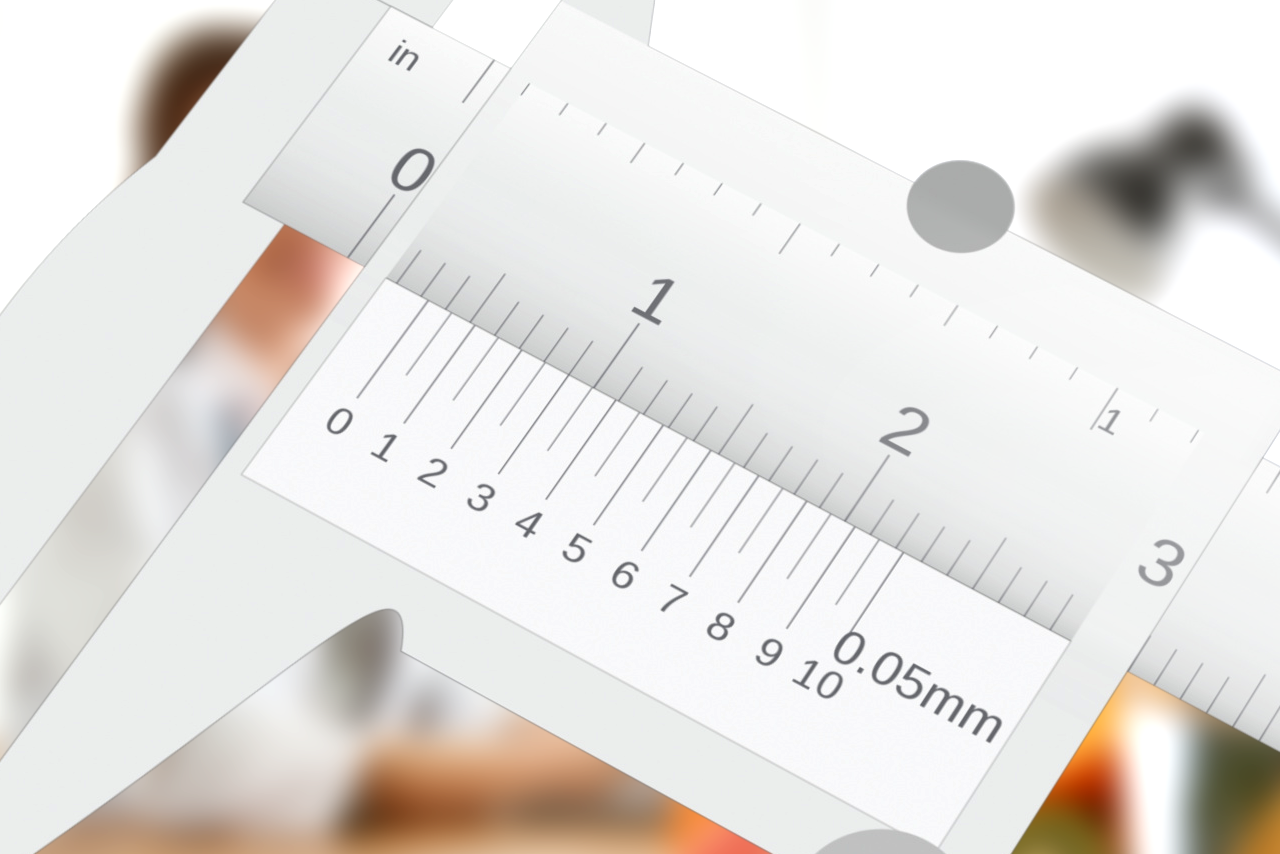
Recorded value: value=3.30 unit=mm
